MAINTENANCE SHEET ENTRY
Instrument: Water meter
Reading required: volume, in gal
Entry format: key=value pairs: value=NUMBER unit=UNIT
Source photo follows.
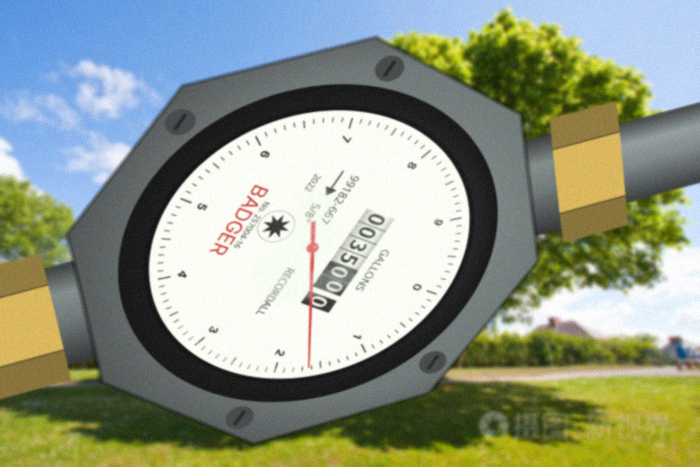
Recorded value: value=35001.6 unit=gal
